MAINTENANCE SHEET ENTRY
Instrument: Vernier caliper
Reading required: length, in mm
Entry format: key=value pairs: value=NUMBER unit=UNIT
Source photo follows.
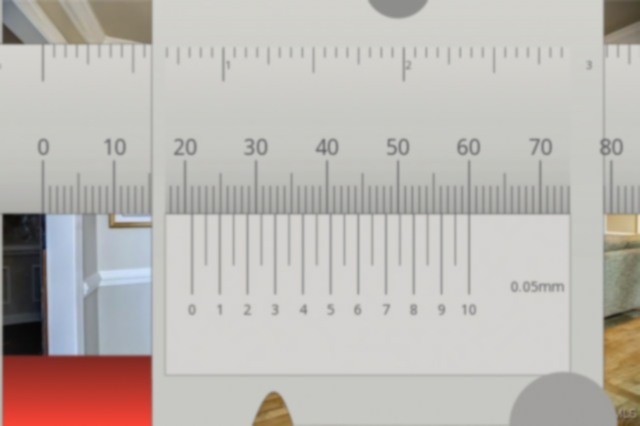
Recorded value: value=21.0 unit=mm
